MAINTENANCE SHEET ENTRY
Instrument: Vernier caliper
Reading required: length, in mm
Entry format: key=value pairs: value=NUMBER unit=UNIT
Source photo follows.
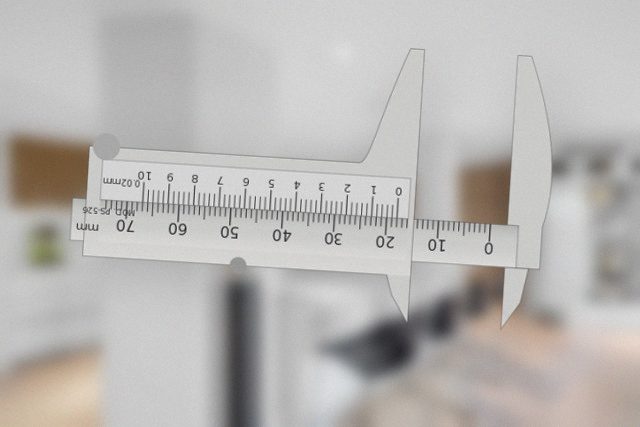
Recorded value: value=18.0 unit=mm
